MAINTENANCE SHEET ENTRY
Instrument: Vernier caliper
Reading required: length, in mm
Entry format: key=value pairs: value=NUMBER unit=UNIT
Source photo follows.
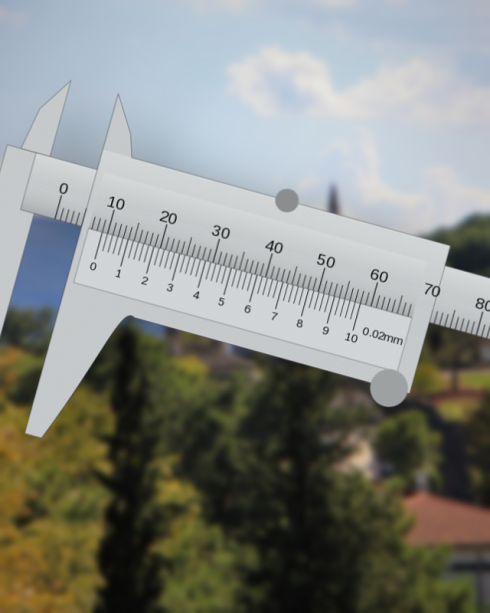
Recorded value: value=9.0 unit=mm
